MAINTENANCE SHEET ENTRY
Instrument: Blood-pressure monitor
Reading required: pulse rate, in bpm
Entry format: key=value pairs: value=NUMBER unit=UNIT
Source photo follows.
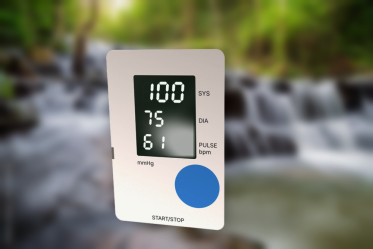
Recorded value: value=61 unit=bpm
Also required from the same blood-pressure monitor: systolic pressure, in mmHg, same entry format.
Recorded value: value=100 unit=mmHg
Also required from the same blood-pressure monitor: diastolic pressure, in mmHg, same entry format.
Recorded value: value=75 unit=mmHg
